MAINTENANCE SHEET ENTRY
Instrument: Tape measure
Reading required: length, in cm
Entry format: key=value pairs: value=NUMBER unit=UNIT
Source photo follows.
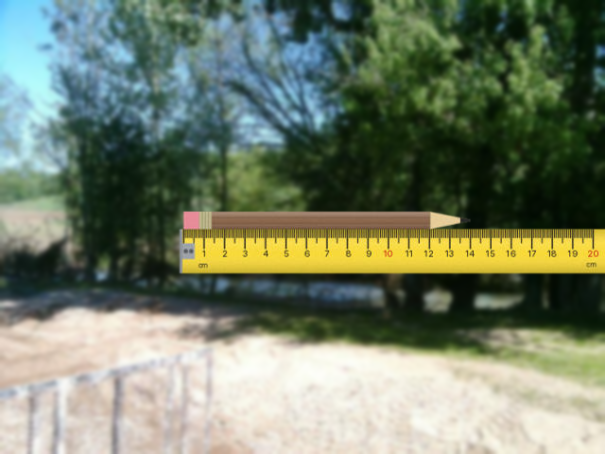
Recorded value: value=14 unit=cm
